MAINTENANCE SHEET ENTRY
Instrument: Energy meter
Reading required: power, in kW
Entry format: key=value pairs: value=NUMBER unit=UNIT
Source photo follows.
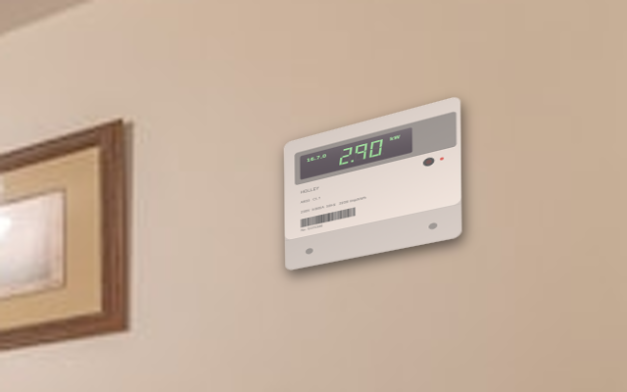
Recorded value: value=2.90 unit=kW
